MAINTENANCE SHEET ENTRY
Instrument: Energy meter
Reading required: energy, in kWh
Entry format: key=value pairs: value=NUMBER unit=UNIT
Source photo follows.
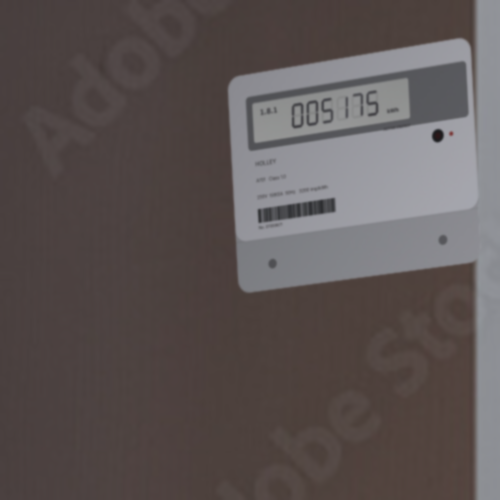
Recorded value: value=5175 unit=kWh
